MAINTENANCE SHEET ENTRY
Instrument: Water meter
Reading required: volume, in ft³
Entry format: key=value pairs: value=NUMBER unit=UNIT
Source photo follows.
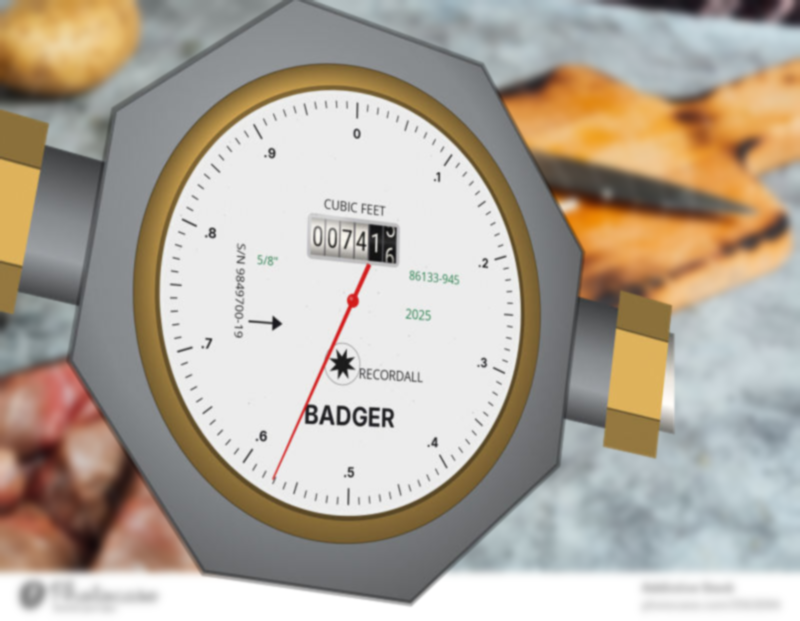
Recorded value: value=7415.57 unit=ft³
